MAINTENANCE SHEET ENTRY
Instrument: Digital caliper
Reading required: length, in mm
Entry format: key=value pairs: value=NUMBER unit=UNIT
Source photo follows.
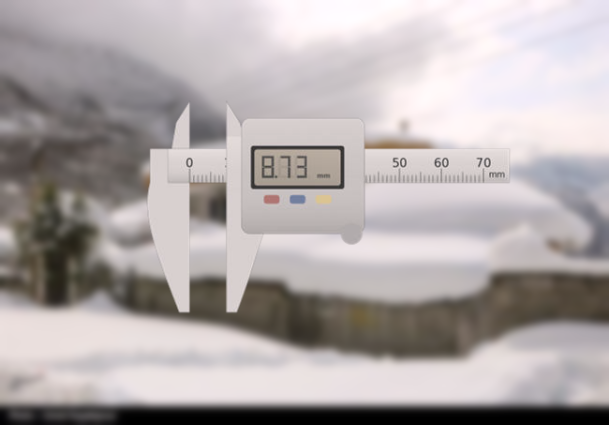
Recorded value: value=8.73 unit=mm
